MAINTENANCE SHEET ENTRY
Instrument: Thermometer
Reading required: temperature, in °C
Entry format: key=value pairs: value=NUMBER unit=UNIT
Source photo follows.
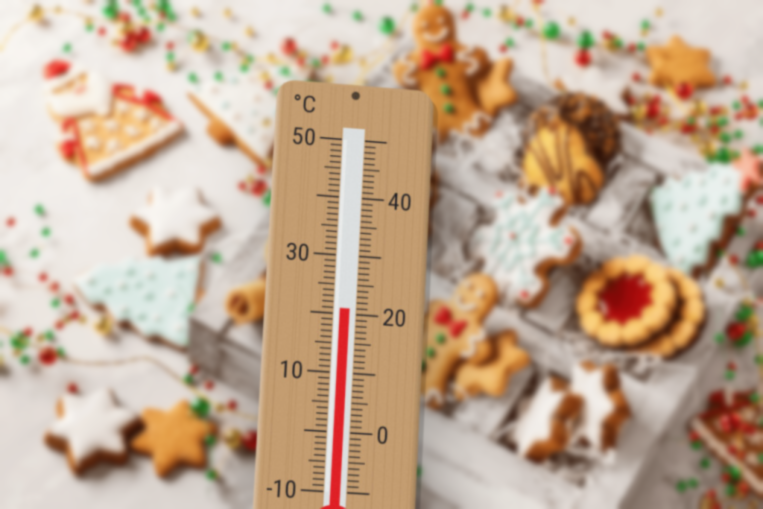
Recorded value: value=21 unit=°C
